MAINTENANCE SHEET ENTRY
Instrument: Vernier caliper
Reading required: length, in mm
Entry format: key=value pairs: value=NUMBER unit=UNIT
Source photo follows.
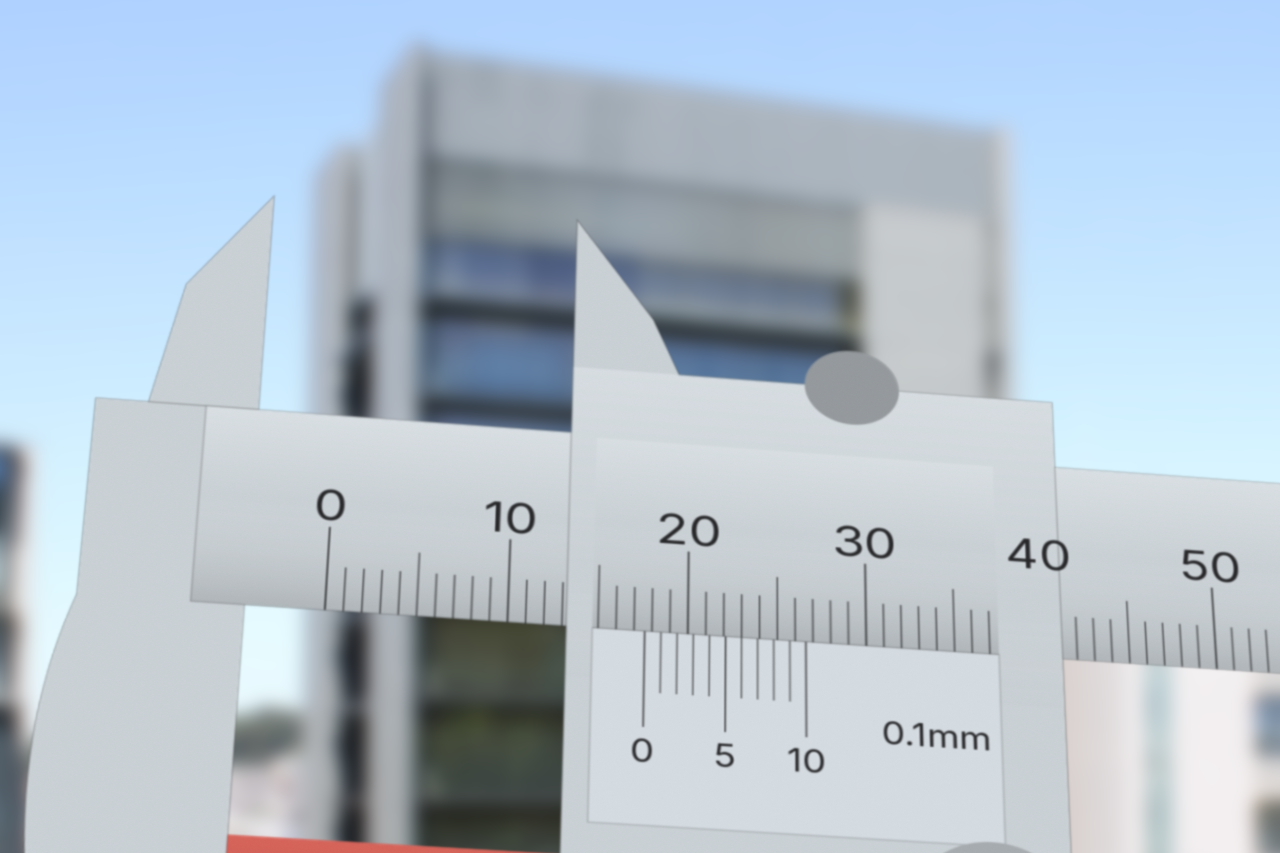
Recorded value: value=17.6 unit=mm
